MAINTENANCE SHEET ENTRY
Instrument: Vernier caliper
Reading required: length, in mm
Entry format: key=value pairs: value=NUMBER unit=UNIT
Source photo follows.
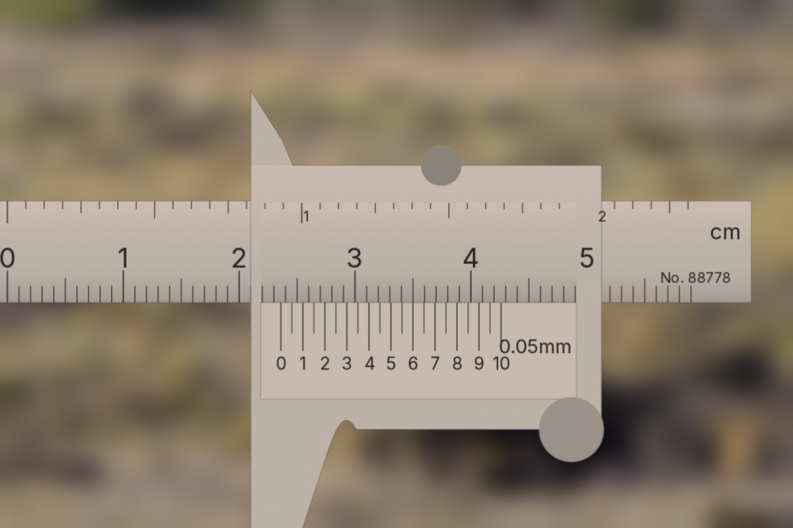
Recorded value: value=23.6 unit=mm
